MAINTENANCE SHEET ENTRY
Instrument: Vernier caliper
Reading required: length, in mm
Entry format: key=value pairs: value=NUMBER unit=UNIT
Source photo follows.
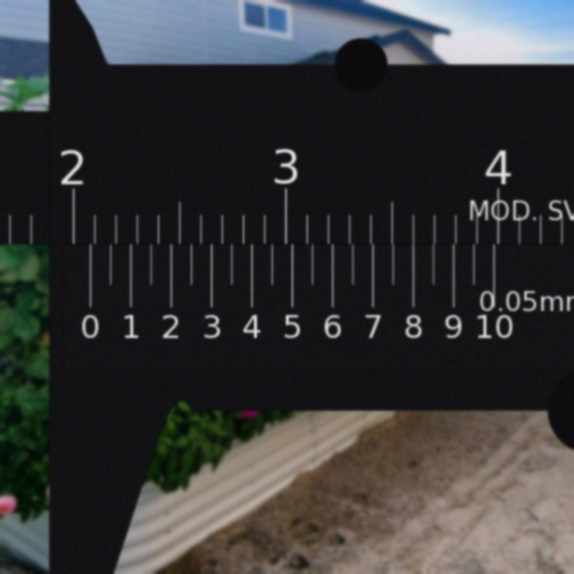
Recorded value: value=20.8 unit=mm
